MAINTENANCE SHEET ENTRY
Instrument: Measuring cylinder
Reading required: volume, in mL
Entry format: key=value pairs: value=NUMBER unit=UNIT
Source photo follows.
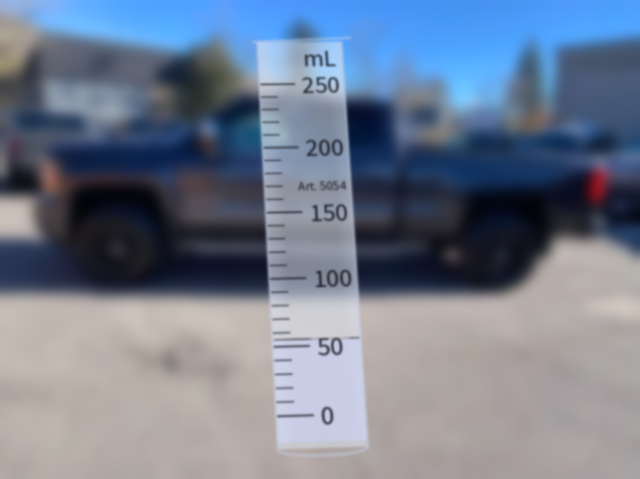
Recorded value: value=55 unit=mL
